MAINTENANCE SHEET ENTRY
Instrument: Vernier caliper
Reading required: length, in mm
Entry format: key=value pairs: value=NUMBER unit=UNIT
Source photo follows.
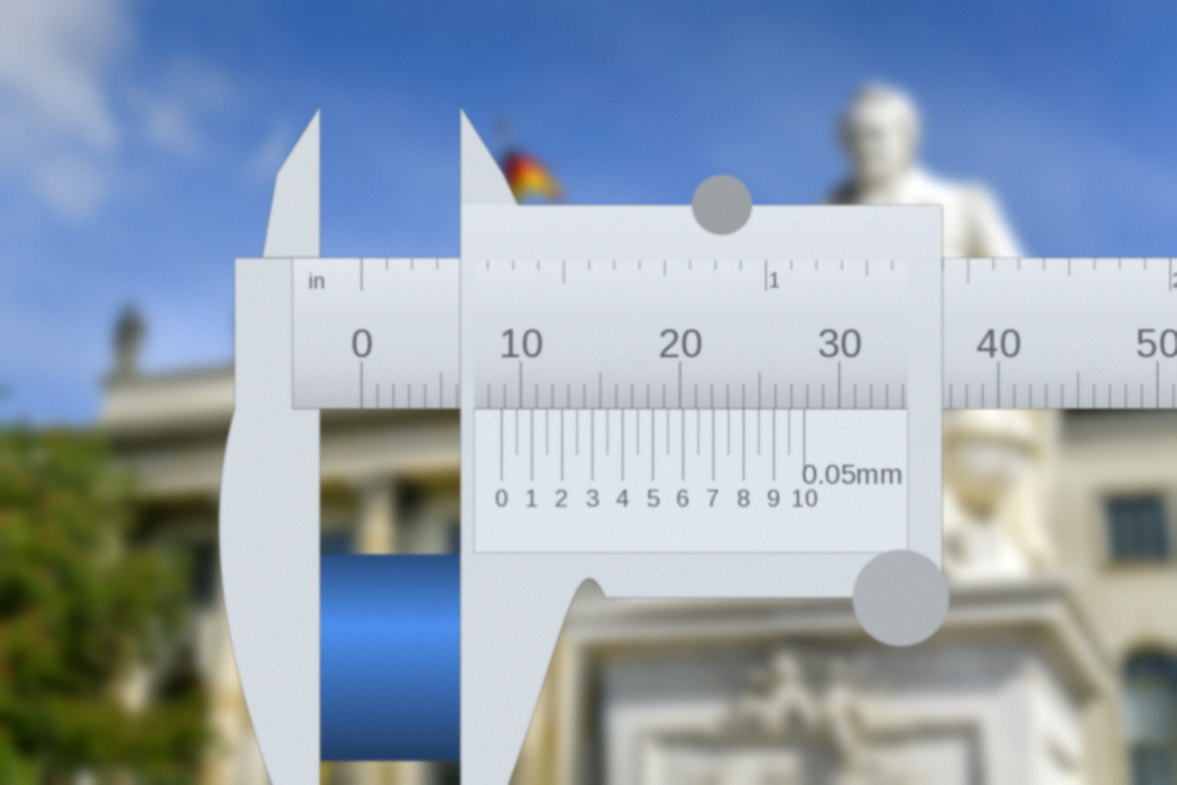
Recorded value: value=8.8 unit=mm
